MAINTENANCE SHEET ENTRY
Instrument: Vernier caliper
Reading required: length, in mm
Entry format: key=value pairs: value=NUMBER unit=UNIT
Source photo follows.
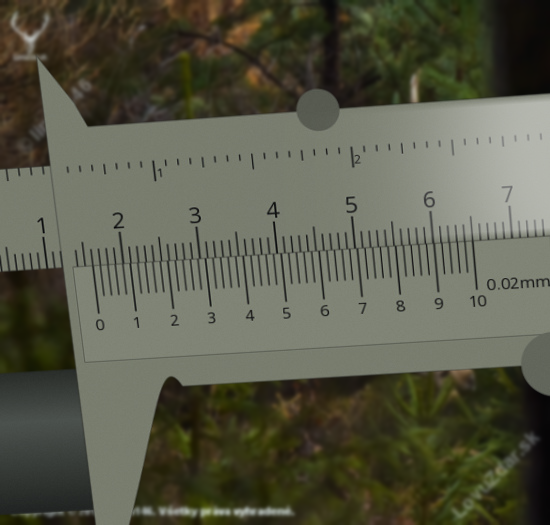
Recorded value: value=16.0 unit=mm
